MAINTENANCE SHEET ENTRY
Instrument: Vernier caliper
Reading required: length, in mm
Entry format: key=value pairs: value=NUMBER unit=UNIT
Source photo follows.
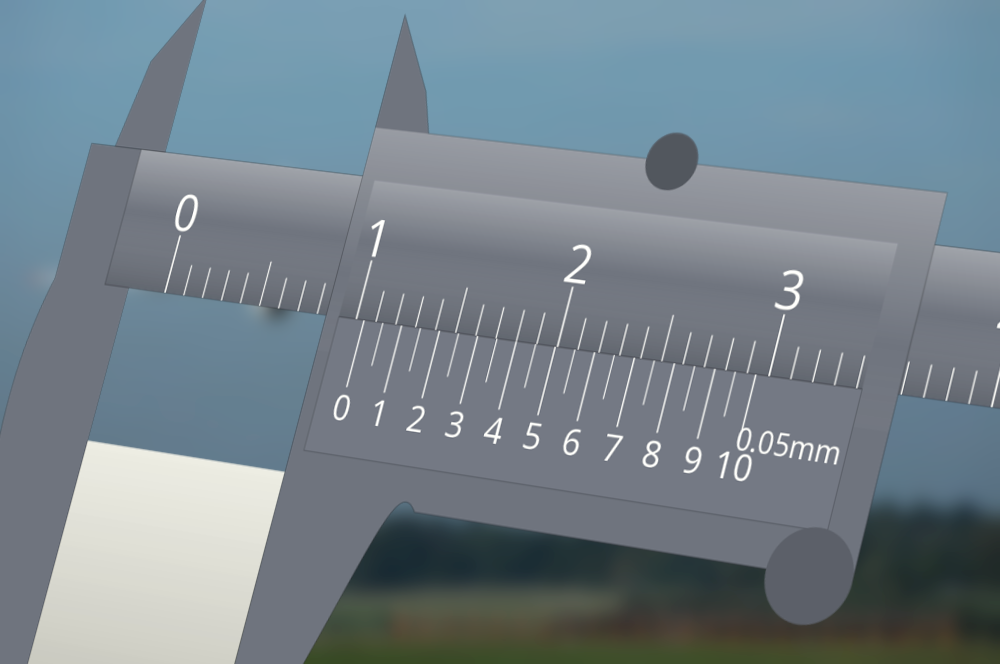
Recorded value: value=10.4 unit=mm
